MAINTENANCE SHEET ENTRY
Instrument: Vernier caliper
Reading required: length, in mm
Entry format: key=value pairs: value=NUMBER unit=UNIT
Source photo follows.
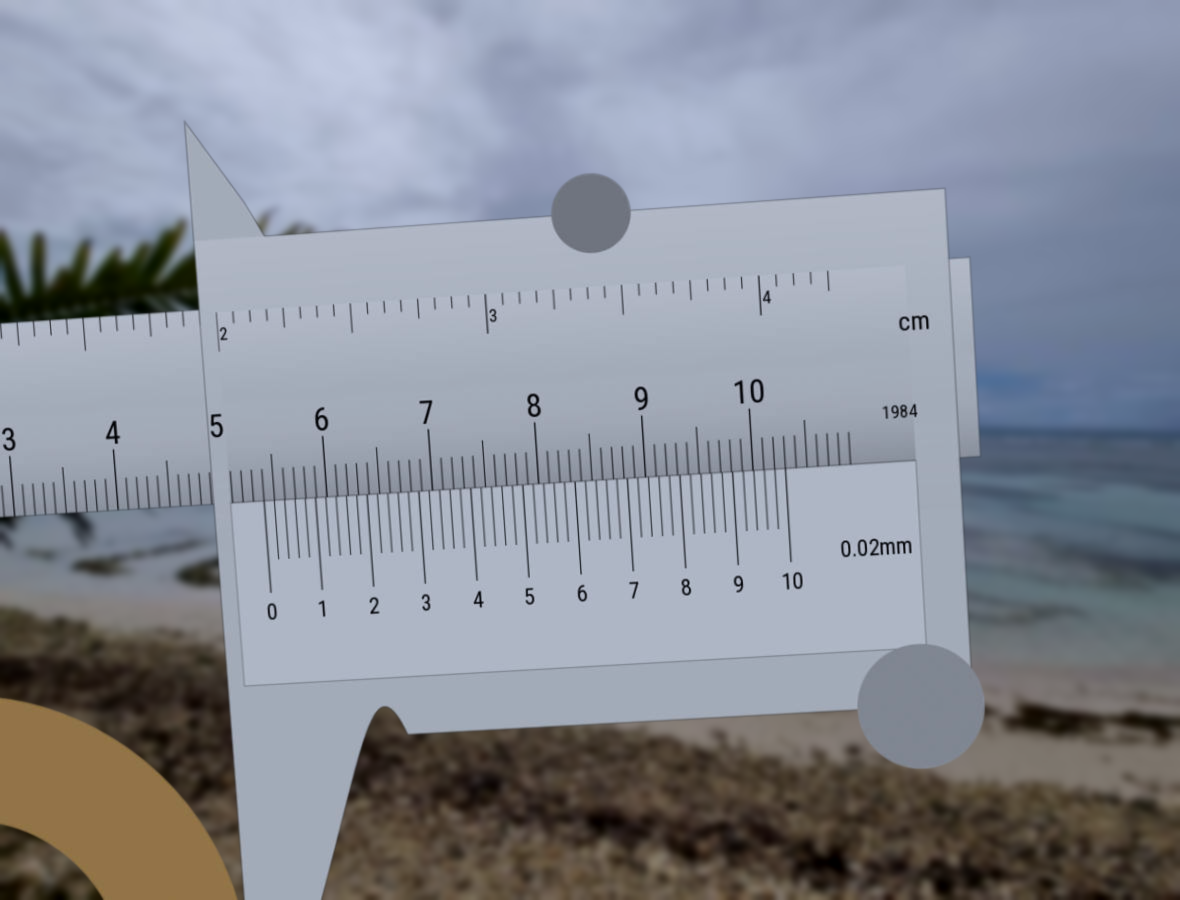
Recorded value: value=54.0 unit=mm
